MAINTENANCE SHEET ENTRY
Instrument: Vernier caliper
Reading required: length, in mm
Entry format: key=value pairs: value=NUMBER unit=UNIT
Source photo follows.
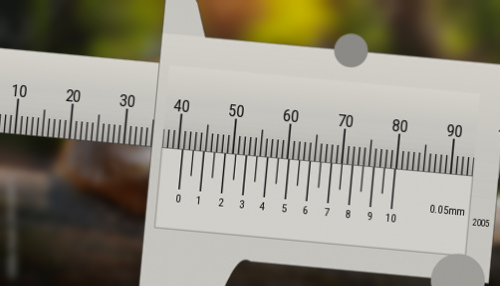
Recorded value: value=40.8 unit=mm
